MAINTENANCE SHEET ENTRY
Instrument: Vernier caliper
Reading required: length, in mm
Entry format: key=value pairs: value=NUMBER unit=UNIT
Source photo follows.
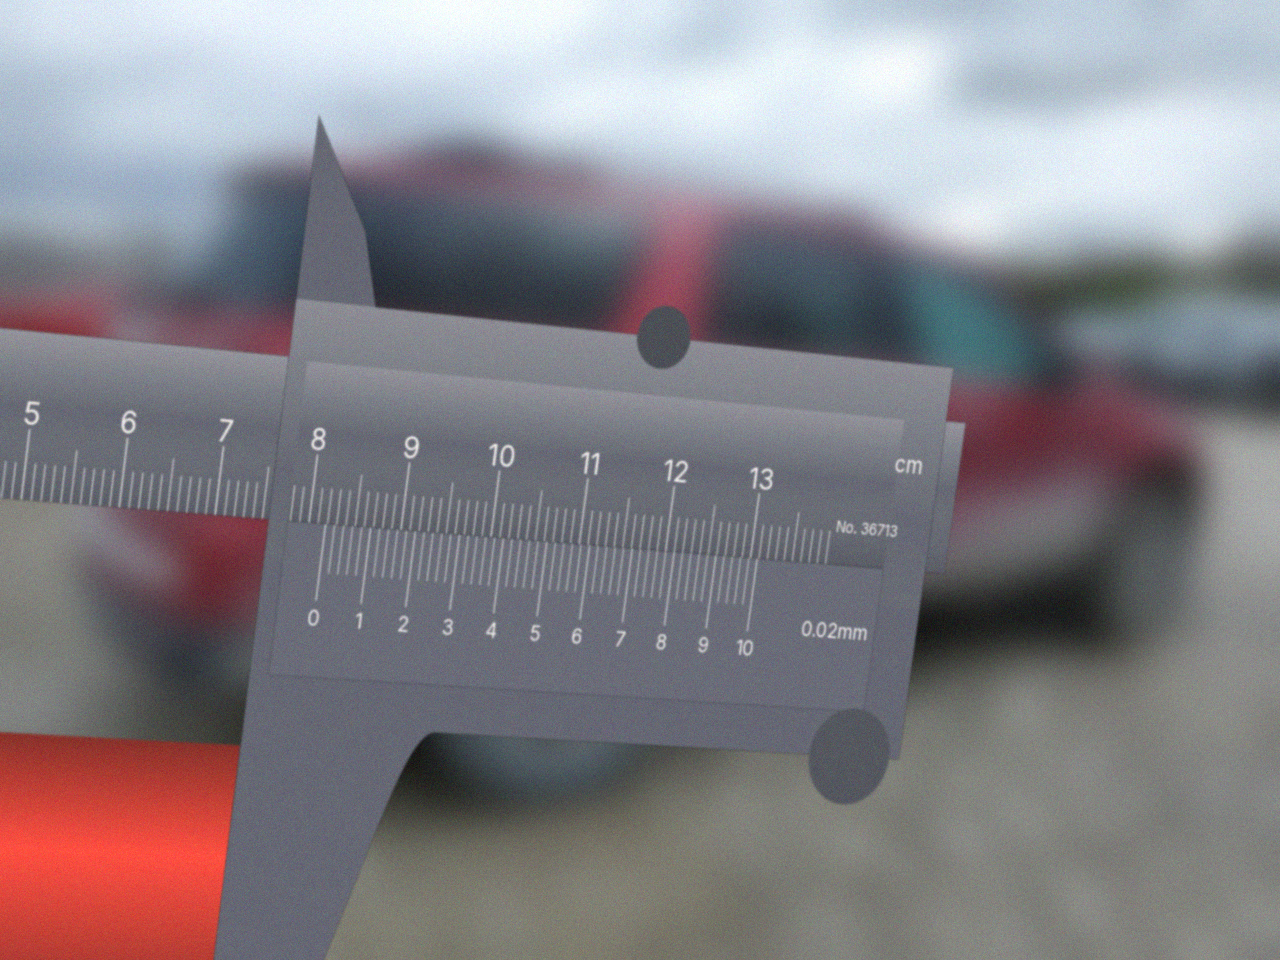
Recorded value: value=81.8 unit=mm
